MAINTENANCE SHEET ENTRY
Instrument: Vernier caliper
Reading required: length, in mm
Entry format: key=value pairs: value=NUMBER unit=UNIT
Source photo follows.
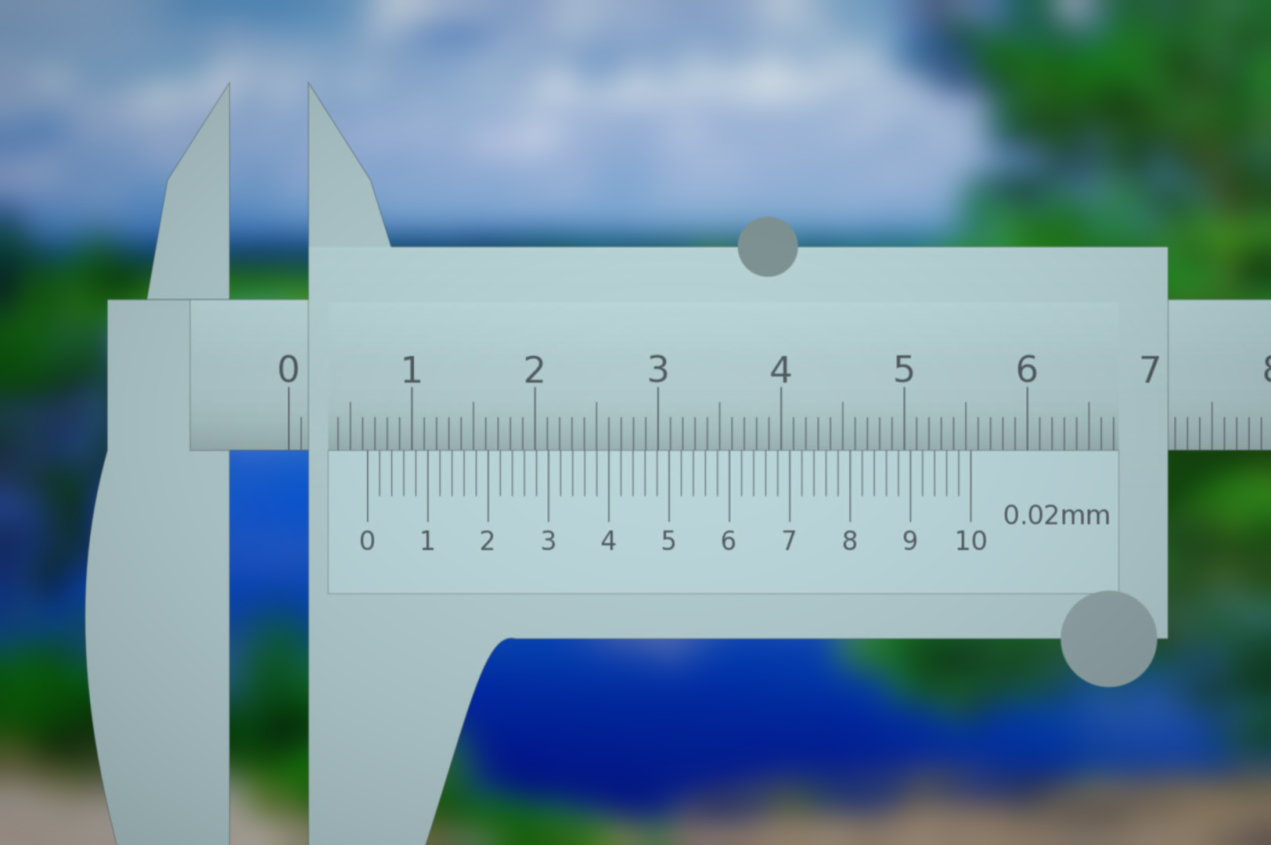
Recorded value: value=6.4 unit=mm
